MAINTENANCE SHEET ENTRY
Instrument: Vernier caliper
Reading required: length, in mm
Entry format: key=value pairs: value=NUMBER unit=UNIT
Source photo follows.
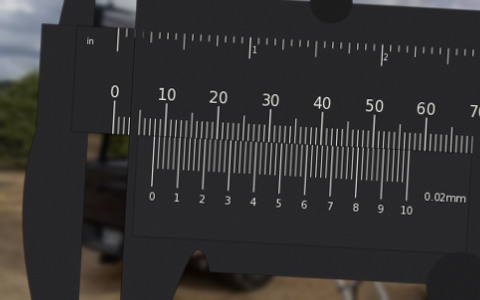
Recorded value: value=8.0 unit=mm
